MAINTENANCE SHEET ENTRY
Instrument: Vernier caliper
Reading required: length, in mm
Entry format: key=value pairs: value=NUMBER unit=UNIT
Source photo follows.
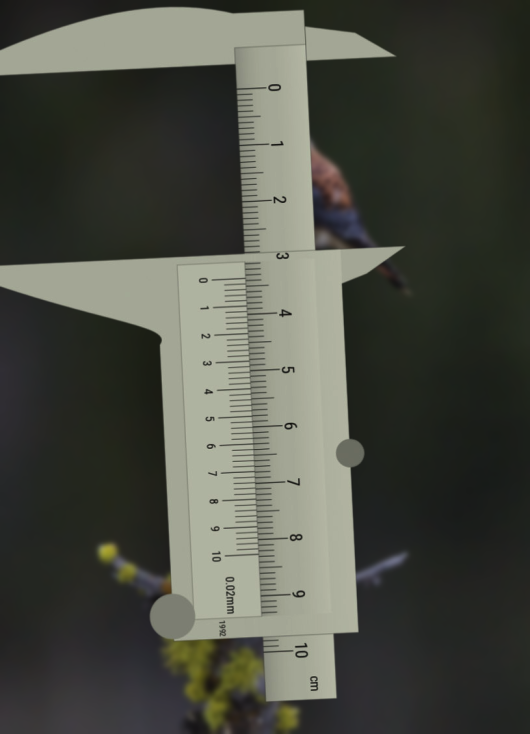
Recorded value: value=33.6 unit=mm
